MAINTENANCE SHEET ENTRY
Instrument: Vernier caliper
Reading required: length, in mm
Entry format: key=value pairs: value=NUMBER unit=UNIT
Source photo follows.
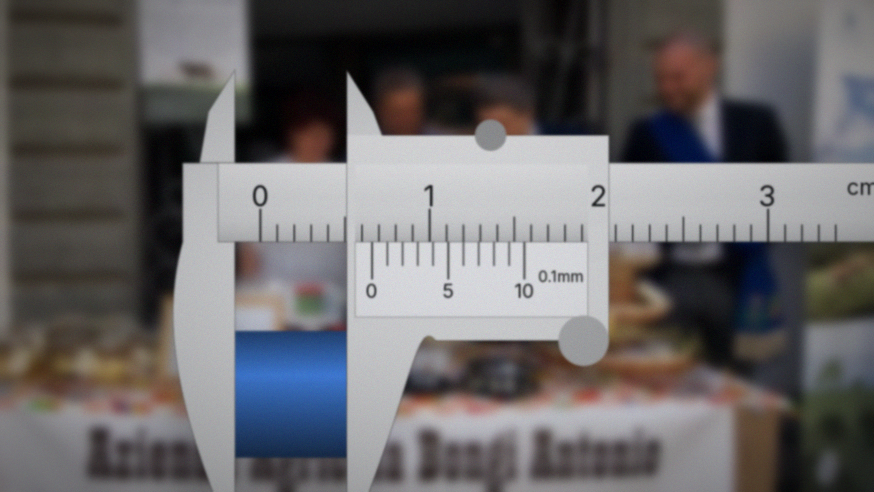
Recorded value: value=6.6 unit=mm
